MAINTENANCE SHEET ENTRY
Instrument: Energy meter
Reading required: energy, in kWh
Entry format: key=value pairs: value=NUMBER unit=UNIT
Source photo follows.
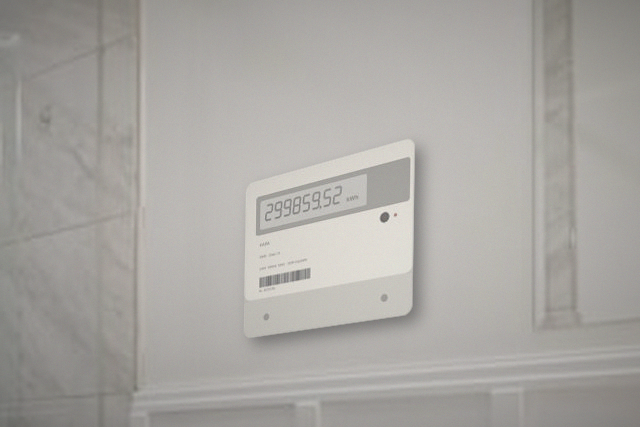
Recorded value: value=299859.52 unit=kWh
